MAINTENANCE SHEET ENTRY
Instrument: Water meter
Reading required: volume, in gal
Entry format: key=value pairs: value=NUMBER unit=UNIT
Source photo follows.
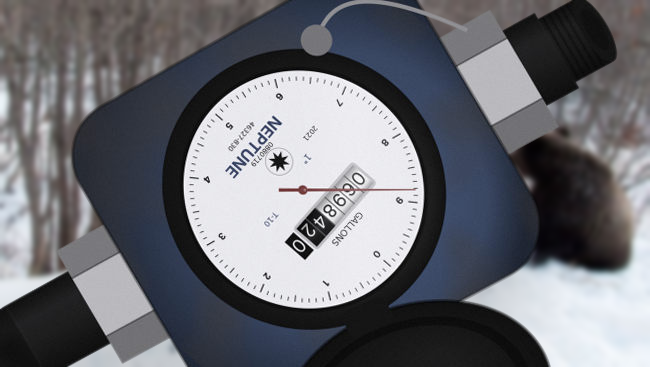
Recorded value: value=698418.8 unit=gal
